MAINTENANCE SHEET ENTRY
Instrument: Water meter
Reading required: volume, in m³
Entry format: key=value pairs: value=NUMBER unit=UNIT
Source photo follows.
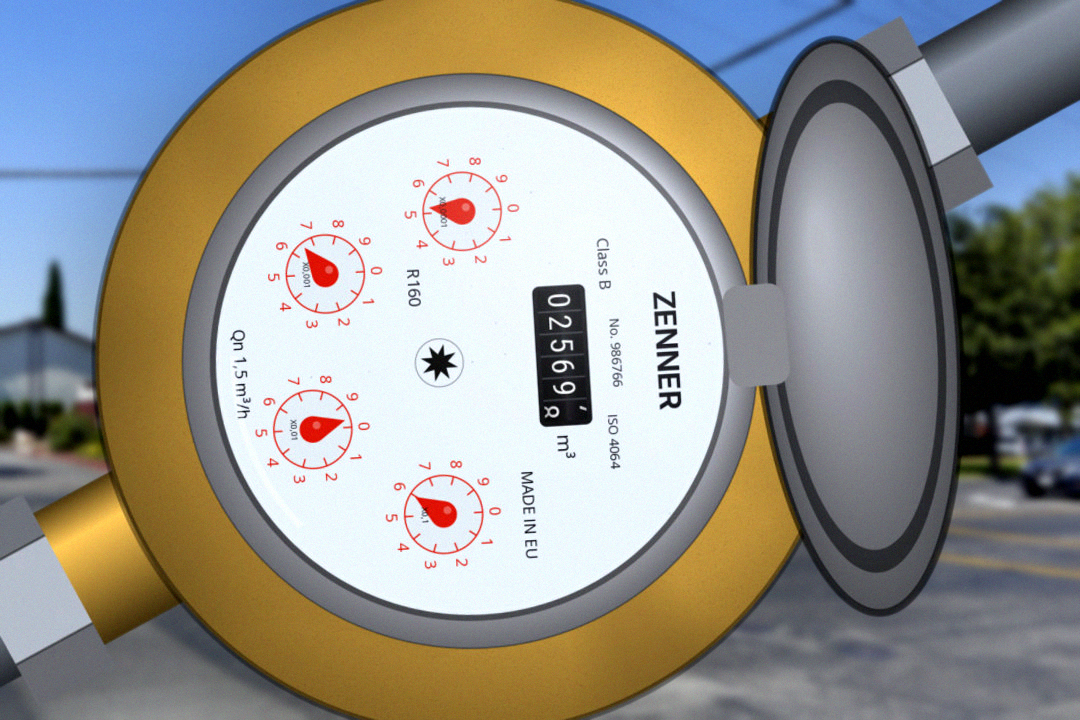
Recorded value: value=25697.5965 unit=m³
